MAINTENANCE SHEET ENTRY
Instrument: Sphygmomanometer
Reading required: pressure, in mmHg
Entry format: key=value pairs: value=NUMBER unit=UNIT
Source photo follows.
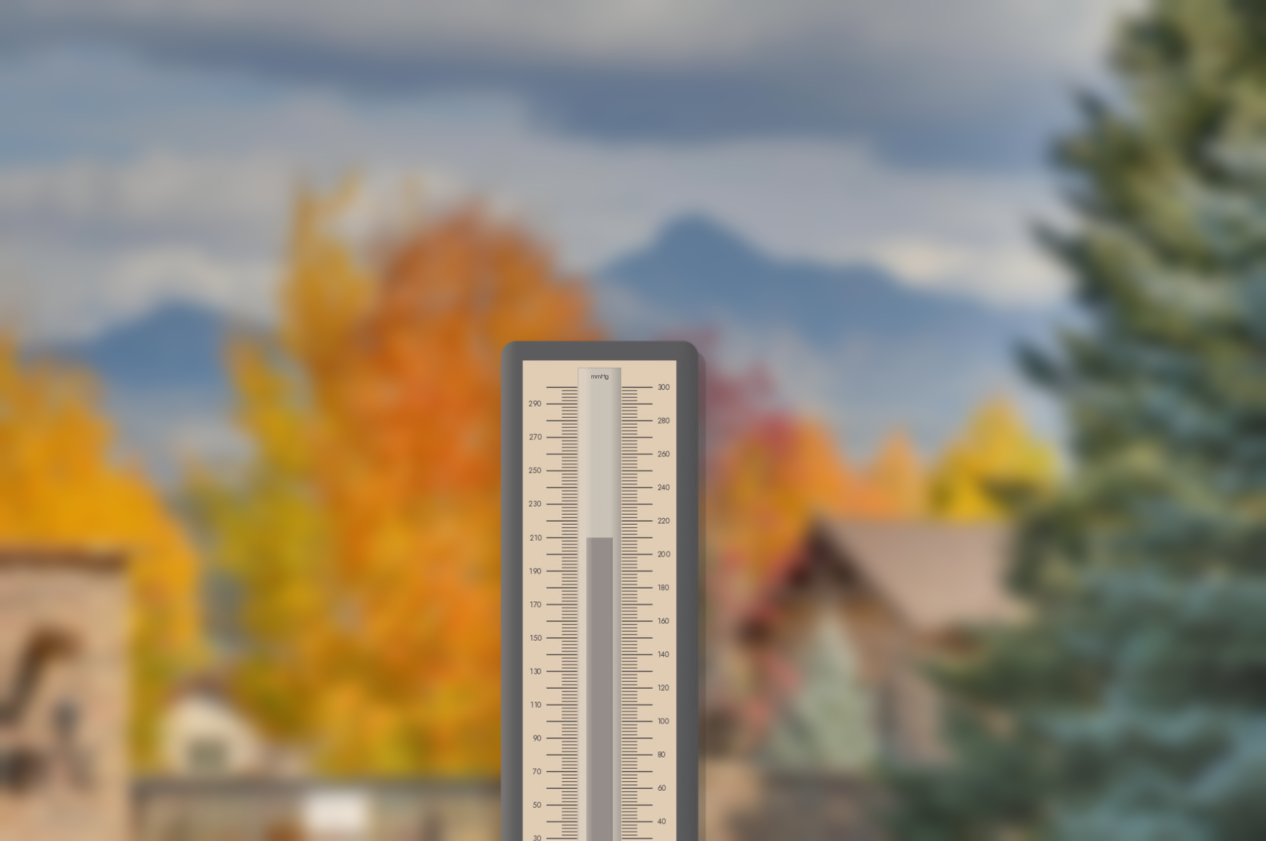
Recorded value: value=210 unit=mmHg
